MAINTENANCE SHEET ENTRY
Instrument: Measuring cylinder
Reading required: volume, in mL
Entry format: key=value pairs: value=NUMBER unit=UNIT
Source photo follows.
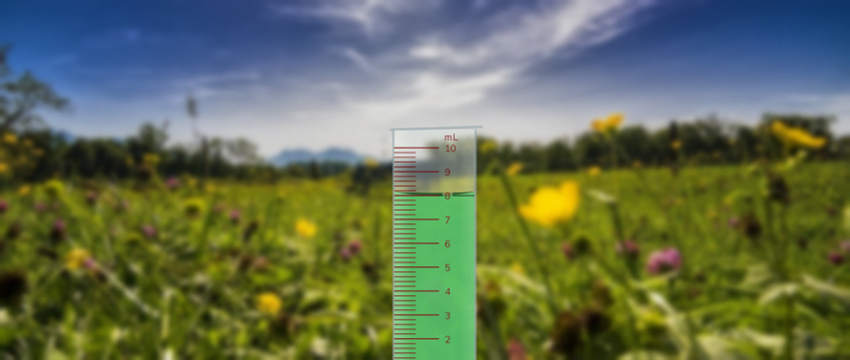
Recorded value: value=8 unit=mL
